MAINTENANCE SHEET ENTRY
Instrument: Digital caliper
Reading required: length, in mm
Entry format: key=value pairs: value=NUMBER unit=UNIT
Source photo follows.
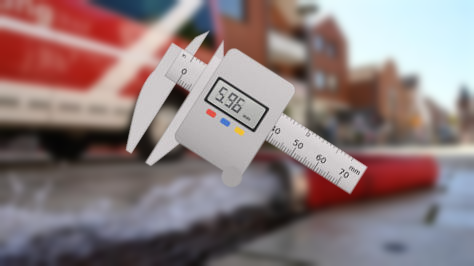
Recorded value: value=5.96 unit=mm
